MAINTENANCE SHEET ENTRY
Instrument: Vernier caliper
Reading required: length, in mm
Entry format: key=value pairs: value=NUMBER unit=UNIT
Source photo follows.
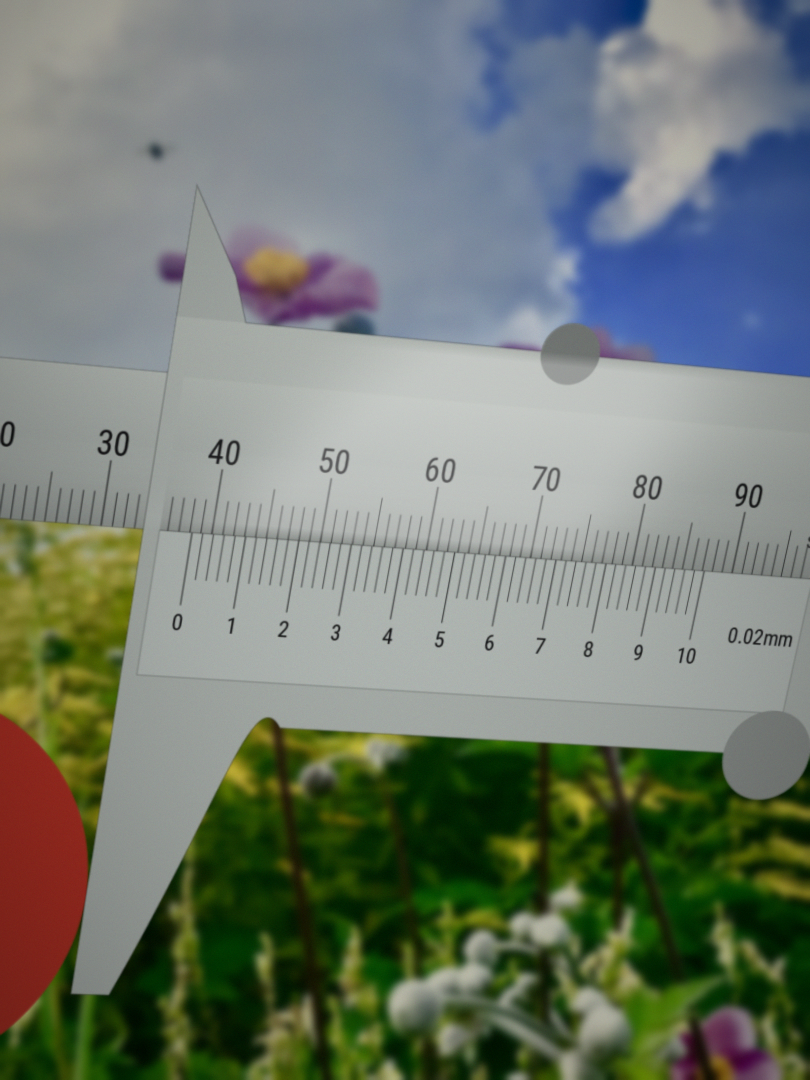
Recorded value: value=38.2 unit=mm
